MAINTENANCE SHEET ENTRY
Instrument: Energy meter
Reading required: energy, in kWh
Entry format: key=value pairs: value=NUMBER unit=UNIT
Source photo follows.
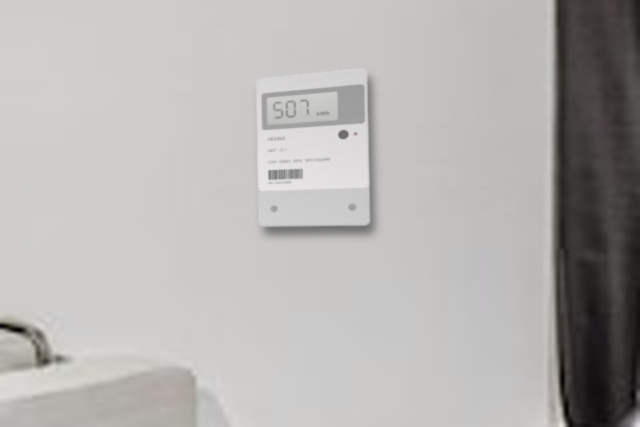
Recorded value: value=507 unit=kWh
